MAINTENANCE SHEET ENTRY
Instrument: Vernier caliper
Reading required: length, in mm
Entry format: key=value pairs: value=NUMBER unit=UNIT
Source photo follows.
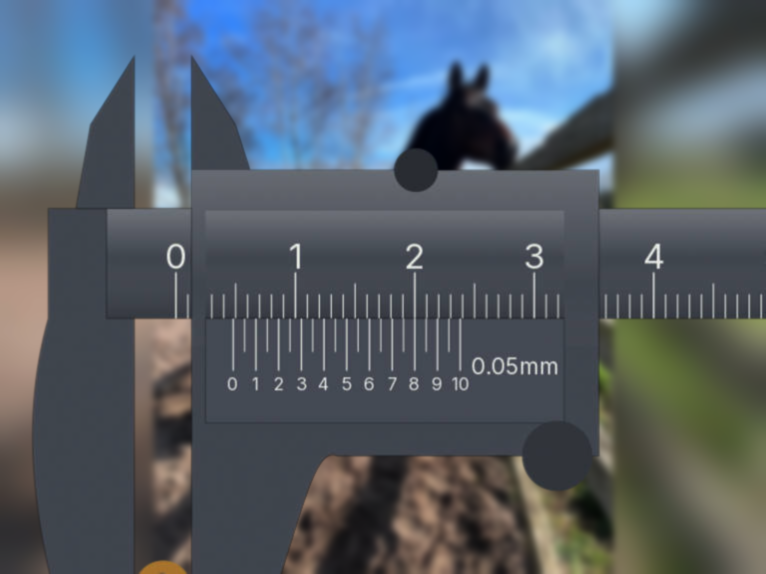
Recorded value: value=4.8 unit=mm
